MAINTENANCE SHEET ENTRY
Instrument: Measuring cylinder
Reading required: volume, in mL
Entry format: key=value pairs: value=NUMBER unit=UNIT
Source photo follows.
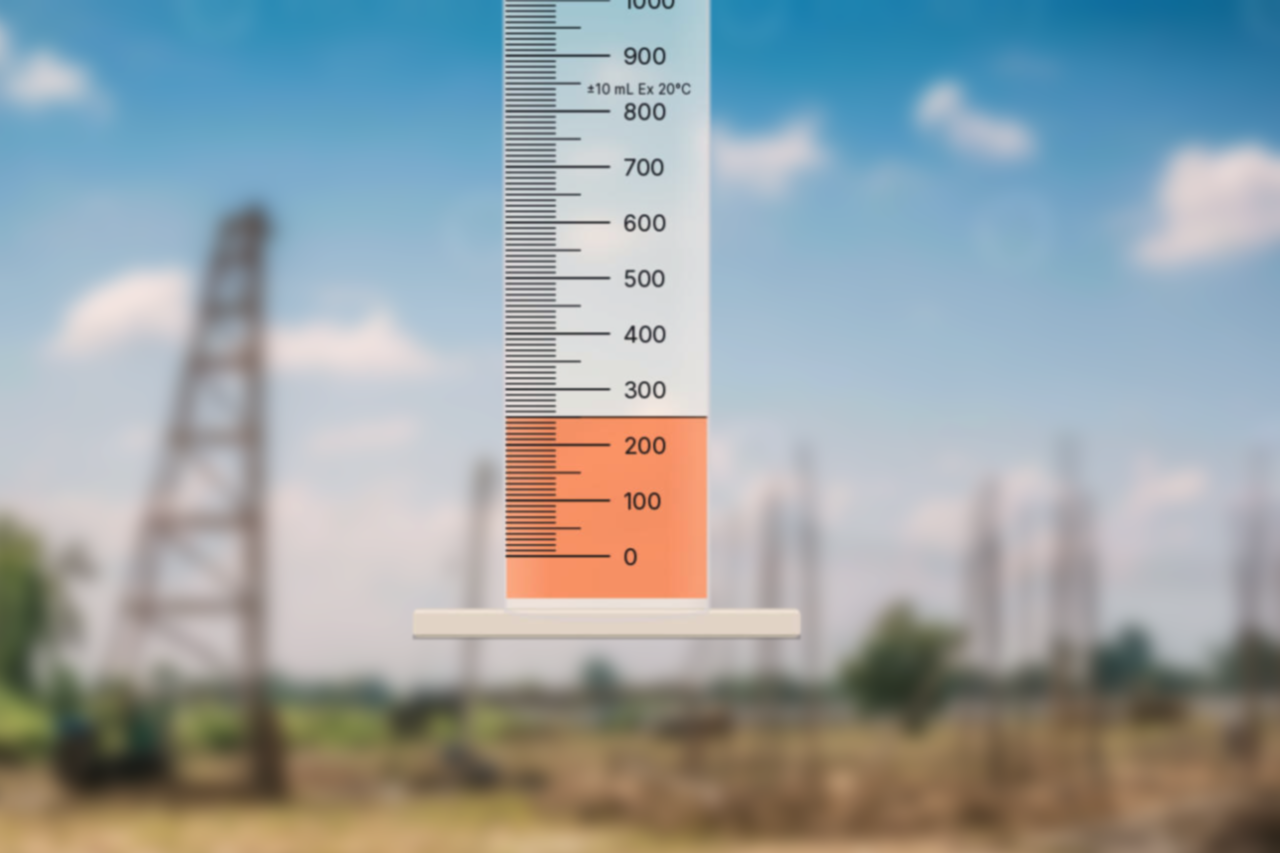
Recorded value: value=250 unit=mL
